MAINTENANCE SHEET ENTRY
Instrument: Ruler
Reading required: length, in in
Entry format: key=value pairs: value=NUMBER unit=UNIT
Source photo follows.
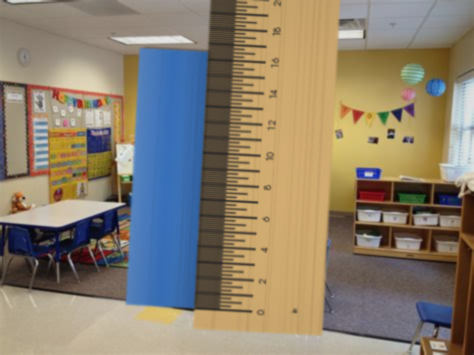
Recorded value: value=16.5 unit=in
